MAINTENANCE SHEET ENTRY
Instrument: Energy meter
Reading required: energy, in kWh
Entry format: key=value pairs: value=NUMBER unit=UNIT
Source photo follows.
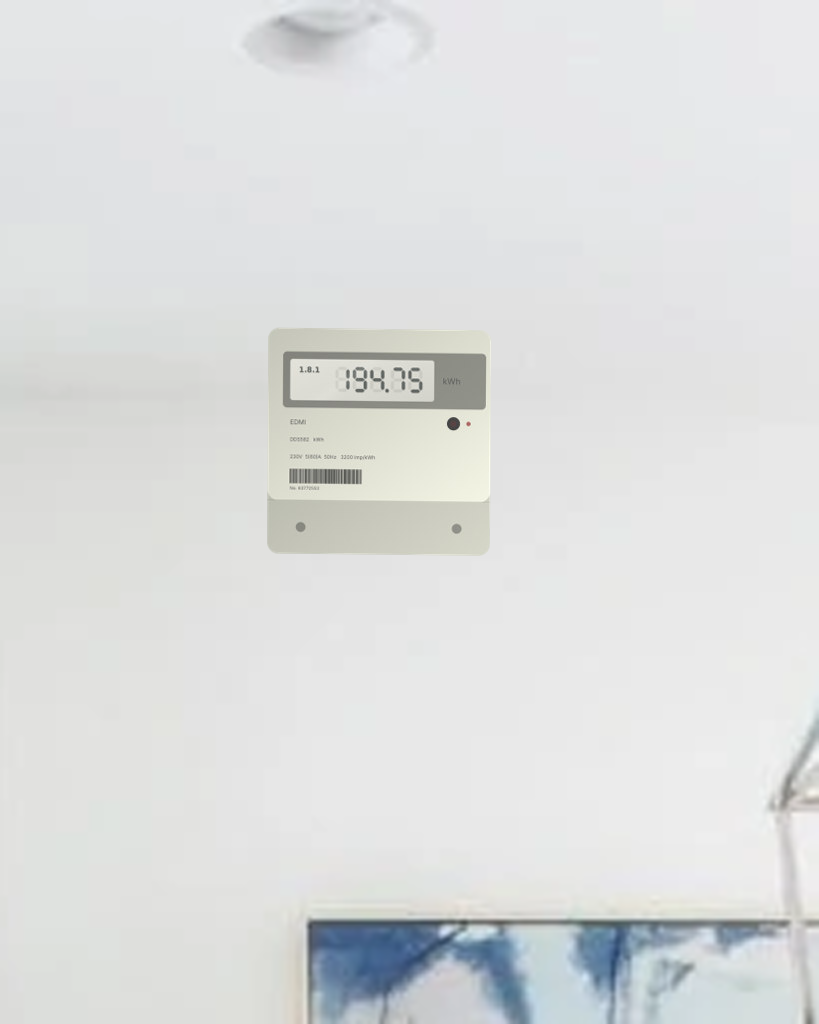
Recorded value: value=194.75 unit=kWh
